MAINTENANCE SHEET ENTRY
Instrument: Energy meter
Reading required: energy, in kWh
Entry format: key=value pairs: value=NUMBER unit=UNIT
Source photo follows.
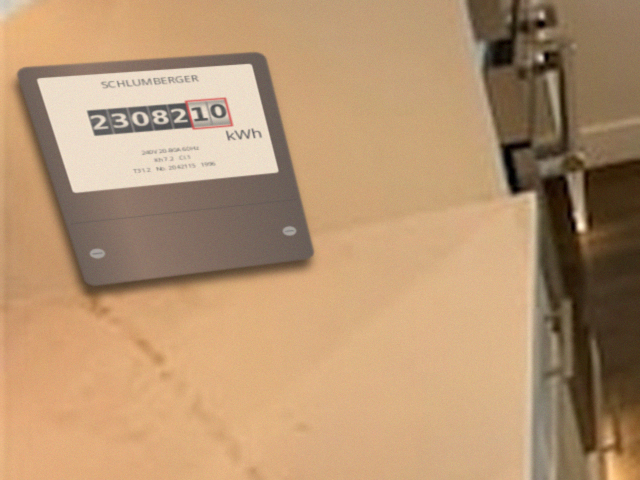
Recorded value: value=23082.10 unit=kWh
